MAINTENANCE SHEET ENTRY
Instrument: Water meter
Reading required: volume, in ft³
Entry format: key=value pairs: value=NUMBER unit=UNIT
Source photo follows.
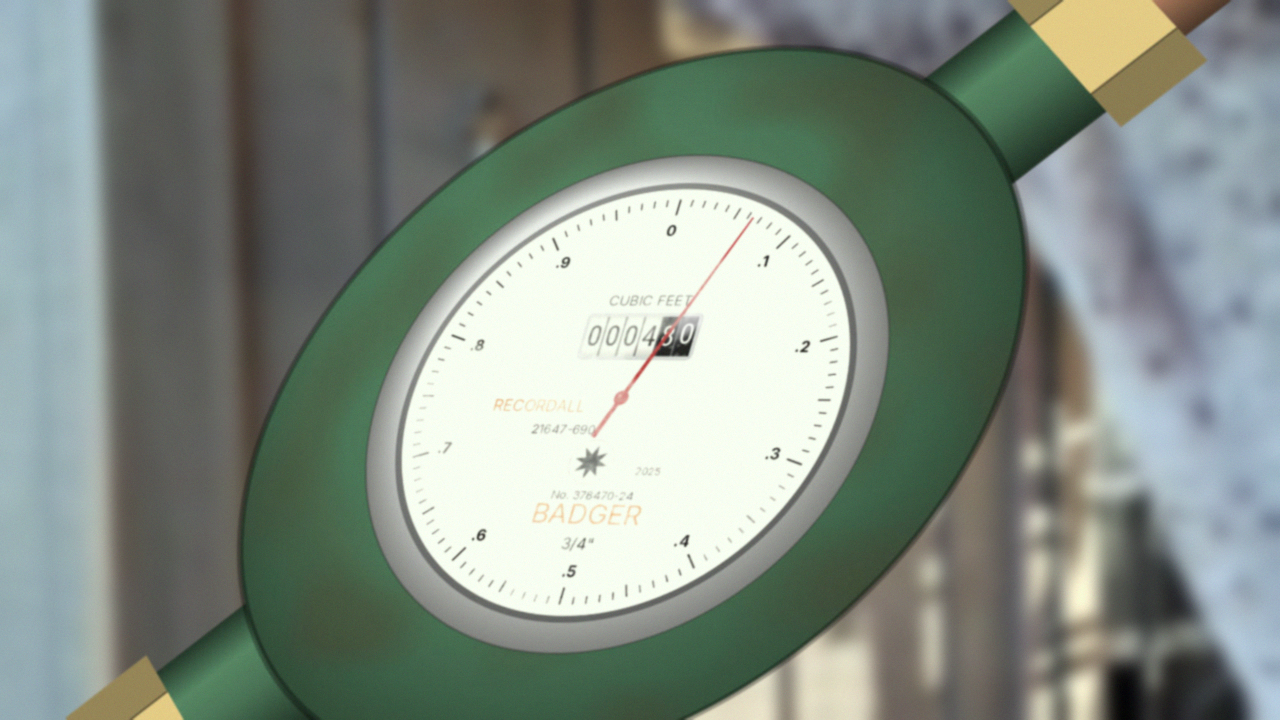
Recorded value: value=480.06 unit=ft³
